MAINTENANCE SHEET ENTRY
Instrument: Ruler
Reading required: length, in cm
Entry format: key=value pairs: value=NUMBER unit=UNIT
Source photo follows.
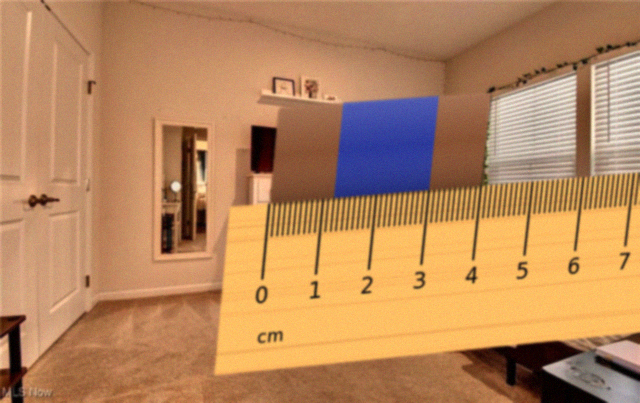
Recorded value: value=4 unit=cm
